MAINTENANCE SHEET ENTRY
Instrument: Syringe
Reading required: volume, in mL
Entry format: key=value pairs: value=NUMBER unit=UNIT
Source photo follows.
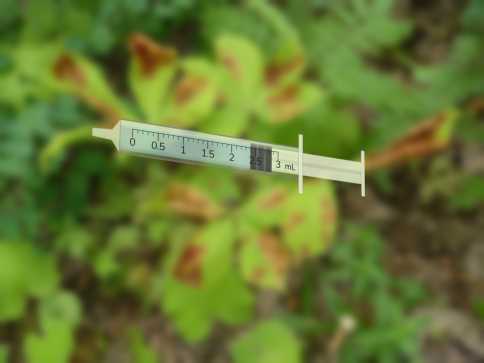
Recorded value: value=2.4 unit=mL
